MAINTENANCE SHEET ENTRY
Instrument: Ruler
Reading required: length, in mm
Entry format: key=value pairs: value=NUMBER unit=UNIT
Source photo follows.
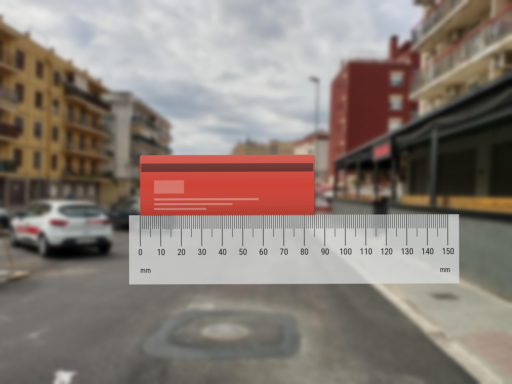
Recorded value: value=85 unit=mm
